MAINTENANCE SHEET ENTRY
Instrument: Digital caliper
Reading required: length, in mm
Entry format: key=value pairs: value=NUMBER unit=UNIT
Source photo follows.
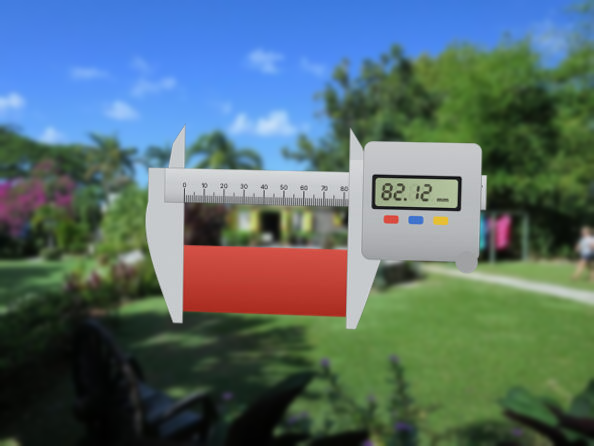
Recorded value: value=82.12 unit=mm
